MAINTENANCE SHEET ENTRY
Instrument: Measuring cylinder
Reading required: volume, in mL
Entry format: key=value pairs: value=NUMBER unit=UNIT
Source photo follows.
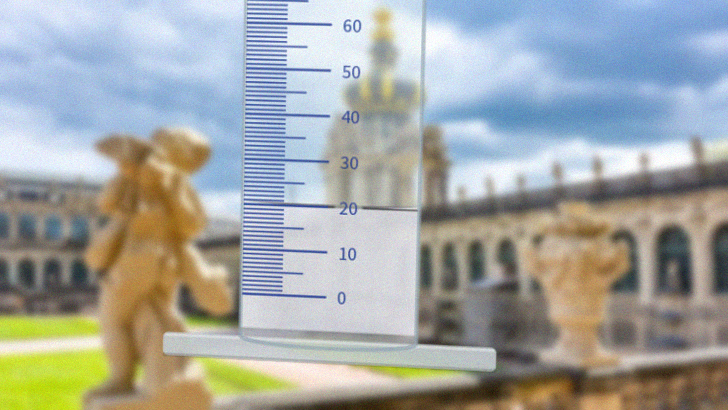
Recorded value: value=20 unit=mL
